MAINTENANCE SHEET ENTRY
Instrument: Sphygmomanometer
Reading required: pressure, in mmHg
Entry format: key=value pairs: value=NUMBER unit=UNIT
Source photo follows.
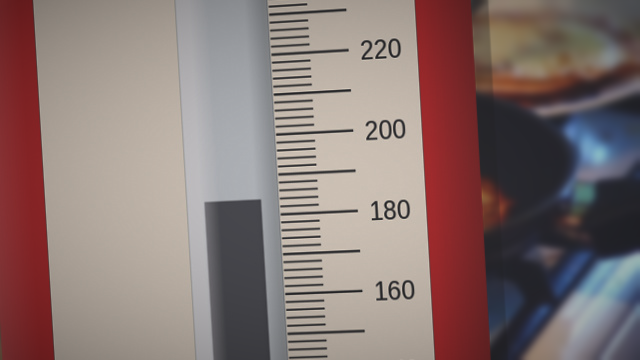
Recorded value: value=184 unit=mmHg
